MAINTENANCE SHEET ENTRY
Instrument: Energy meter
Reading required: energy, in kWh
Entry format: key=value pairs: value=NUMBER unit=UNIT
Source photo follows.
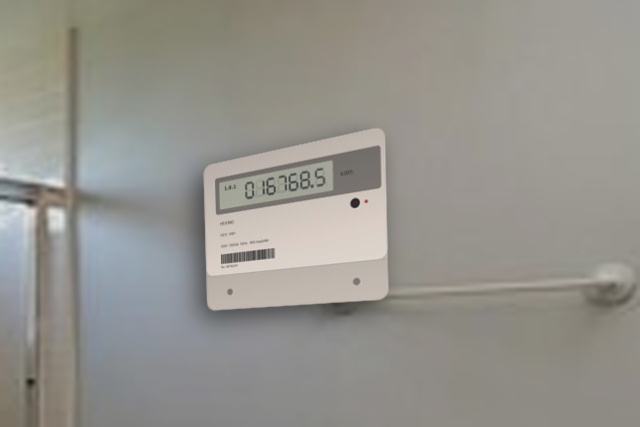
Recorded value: value=16768.5 unit=kWh
